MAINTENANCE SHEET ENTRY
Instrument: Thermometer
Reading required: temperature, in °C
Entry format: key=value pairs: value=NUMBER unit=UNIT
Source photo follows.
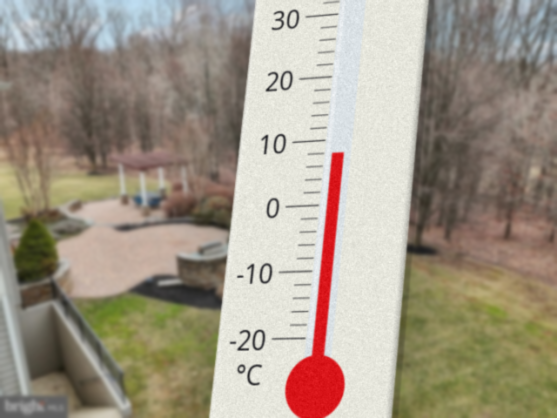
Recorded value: value=8 unit=°C
